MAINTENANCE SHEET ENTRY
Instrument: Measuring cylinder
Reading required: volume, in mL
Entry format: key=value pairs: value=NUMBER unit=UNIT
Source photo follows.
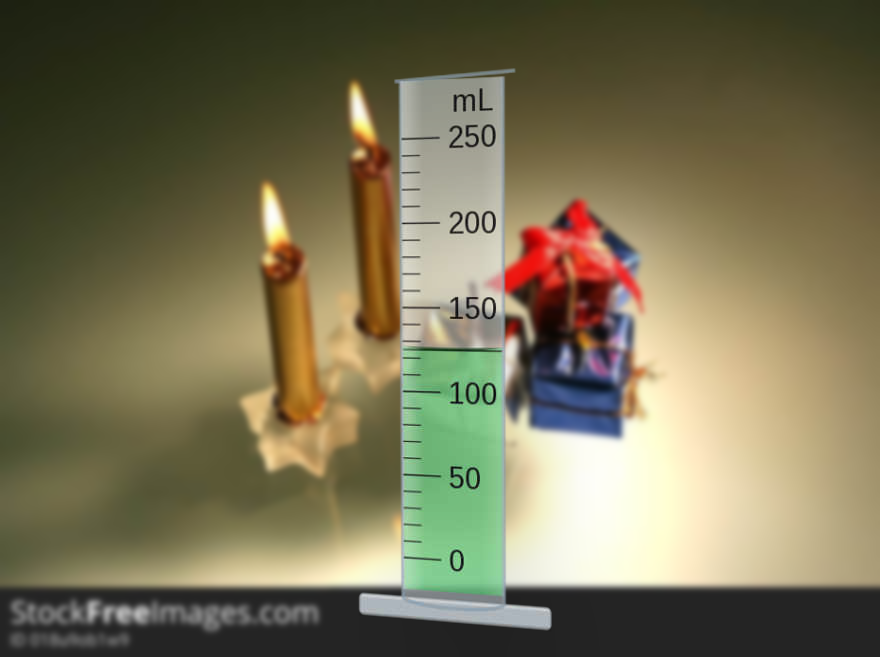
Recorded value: value=125 unit=mL
